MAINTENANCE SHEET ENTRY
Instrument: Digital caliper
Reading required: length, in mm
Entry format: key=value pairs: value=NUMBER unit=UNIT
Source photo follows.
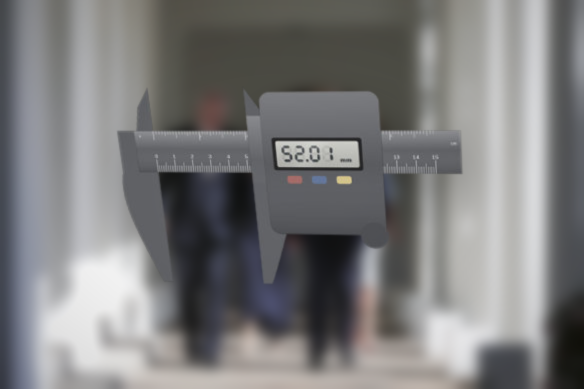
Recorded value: value=52.01 unit=mm
